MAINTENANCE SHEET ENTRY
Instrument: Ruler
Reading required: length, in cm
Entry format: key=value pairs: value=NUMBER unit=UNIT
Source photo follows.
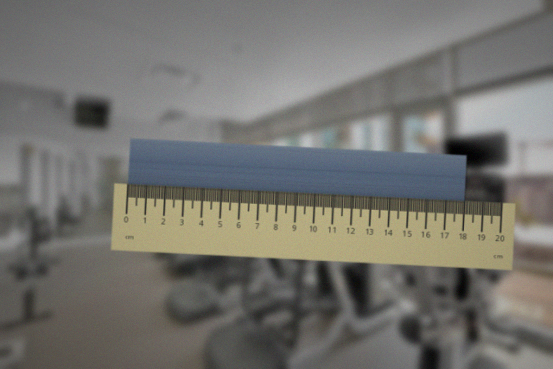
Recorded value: value=18 unit=cm
